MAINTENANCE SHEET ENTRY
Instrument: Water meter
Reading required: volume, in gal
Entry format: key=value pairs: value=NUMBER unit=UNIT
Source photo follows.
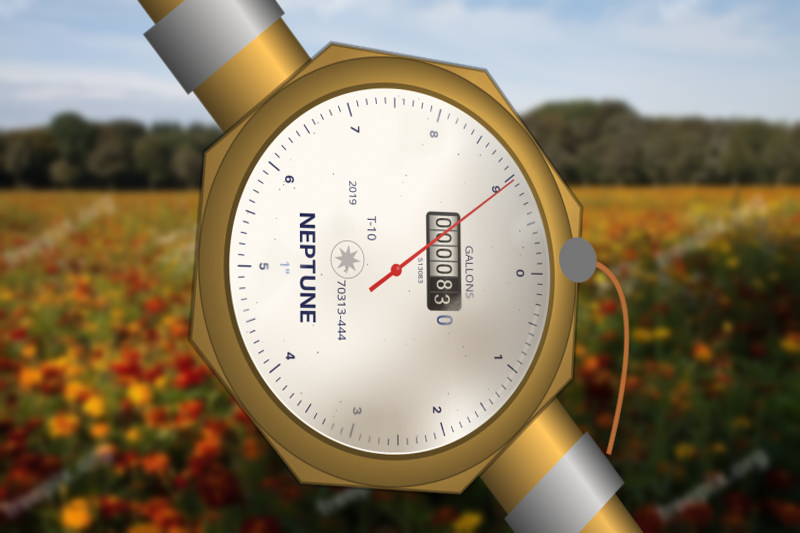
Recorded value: value=829.0 unit=gal
